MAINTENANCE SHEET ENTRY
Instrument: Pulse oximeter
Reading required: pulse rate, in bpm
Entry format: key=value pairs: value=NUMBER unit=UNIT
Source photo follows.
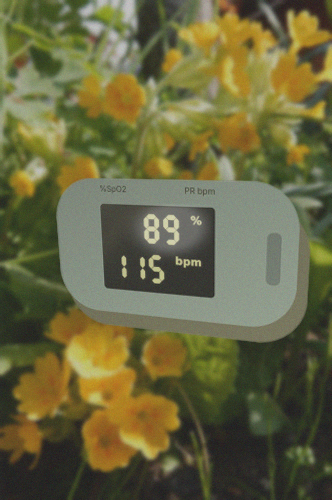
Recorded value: value=115 unit=bpm
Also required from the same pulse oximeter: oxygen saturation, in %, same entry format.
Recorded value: value=89 unit=%
